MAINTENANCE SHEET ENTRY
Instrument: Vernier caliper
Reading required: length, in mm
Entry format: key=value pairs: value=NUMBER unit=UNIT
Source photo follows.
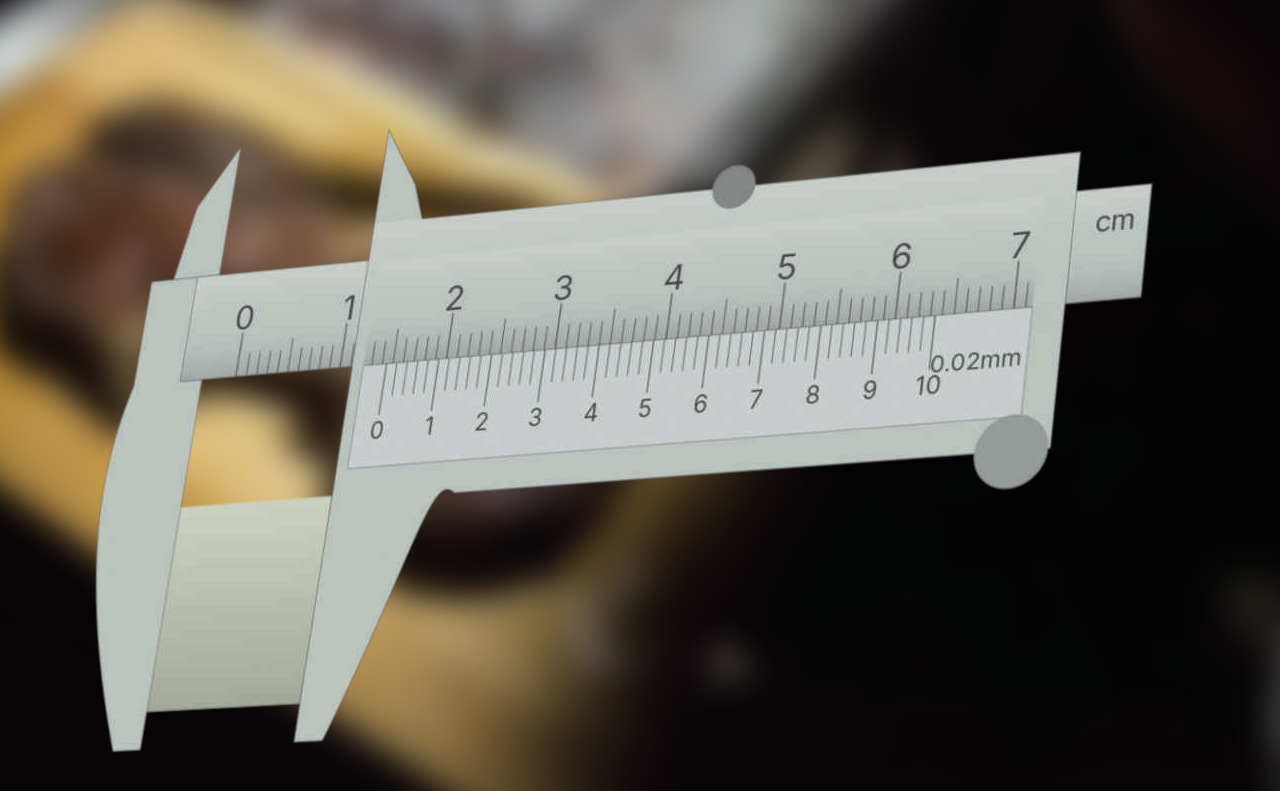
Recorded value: value=14.4 unit=mm
